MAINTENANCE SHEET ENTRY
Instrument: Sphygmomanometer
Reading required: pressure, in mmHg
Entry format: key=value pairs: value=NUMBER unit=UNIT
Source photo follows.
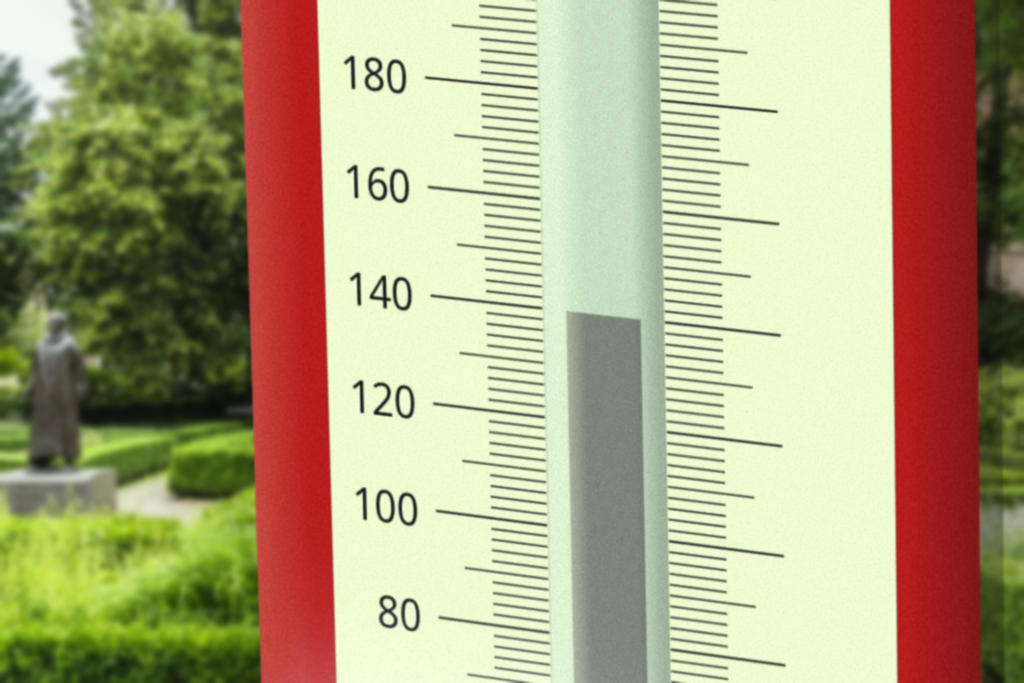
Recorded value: value=140 unit=mmHg
